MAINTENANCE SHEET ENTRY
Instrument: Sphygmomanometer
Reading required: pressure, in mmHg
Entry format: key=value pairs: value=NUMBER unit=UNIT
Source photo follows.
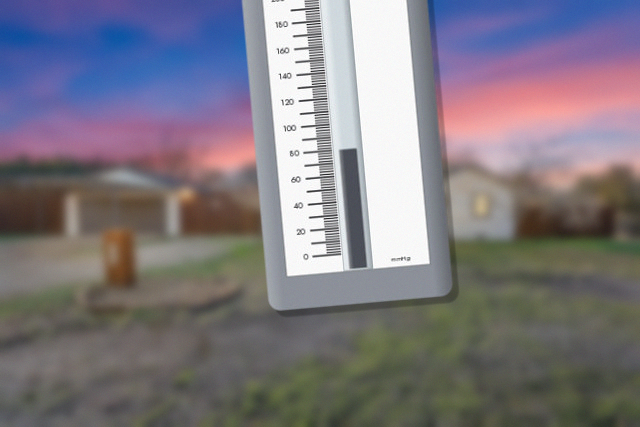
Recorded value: value=80 unit=mmHg
